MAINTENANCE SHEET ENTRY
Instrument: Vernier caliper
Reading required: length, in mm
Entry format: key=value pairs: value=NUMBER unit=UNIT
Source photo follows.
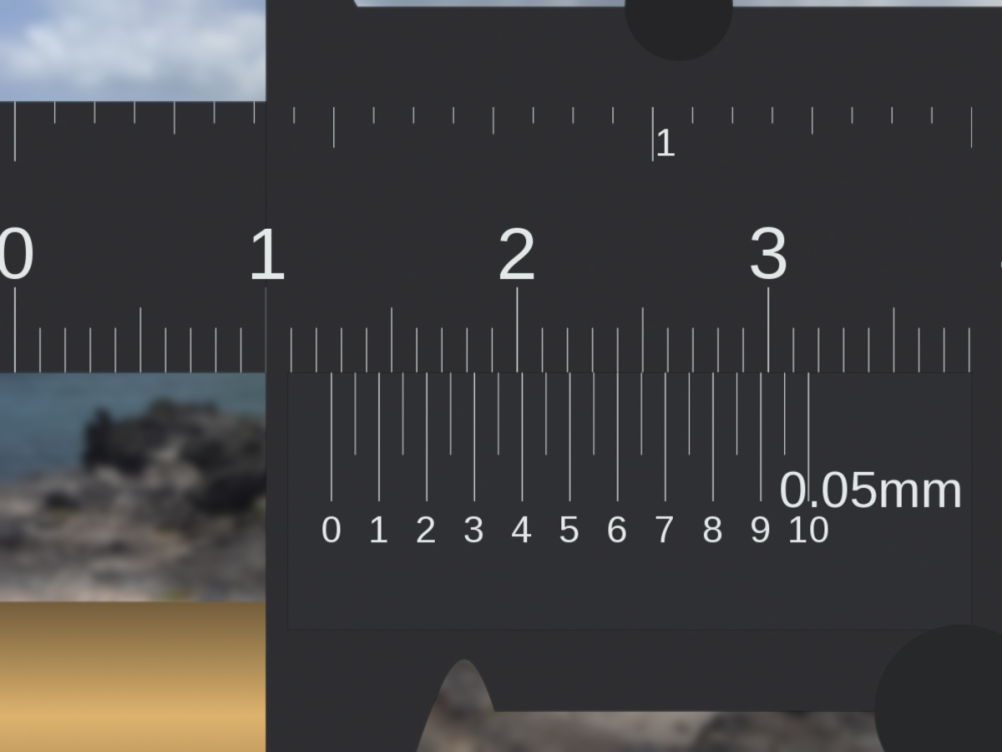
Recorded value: value=12.60 unit=mm
